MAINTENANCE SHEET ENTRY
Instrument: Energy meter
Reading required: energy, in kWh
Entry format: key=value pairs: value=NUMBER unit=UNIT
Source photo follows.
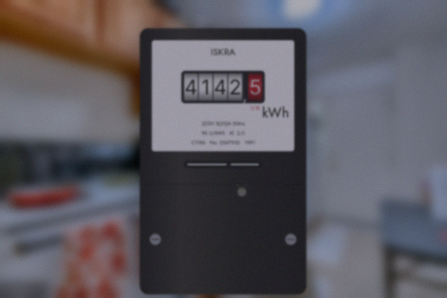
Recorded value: value=4142.5 unit=kWh
